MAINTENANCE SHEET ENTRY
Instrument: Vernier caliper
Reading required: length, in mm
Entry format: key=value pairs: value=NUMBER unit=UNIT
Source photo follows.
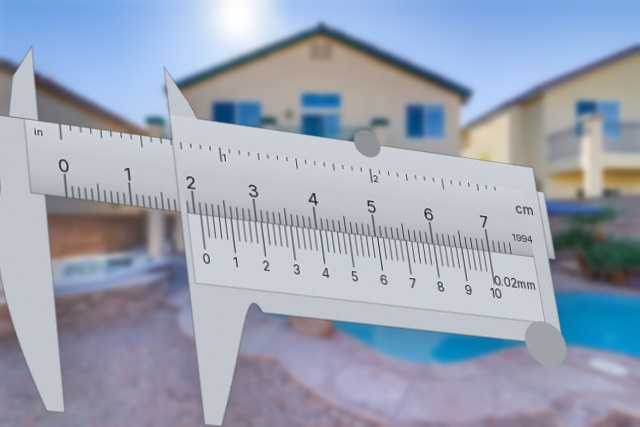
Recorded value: value=21.0 unit=mm
